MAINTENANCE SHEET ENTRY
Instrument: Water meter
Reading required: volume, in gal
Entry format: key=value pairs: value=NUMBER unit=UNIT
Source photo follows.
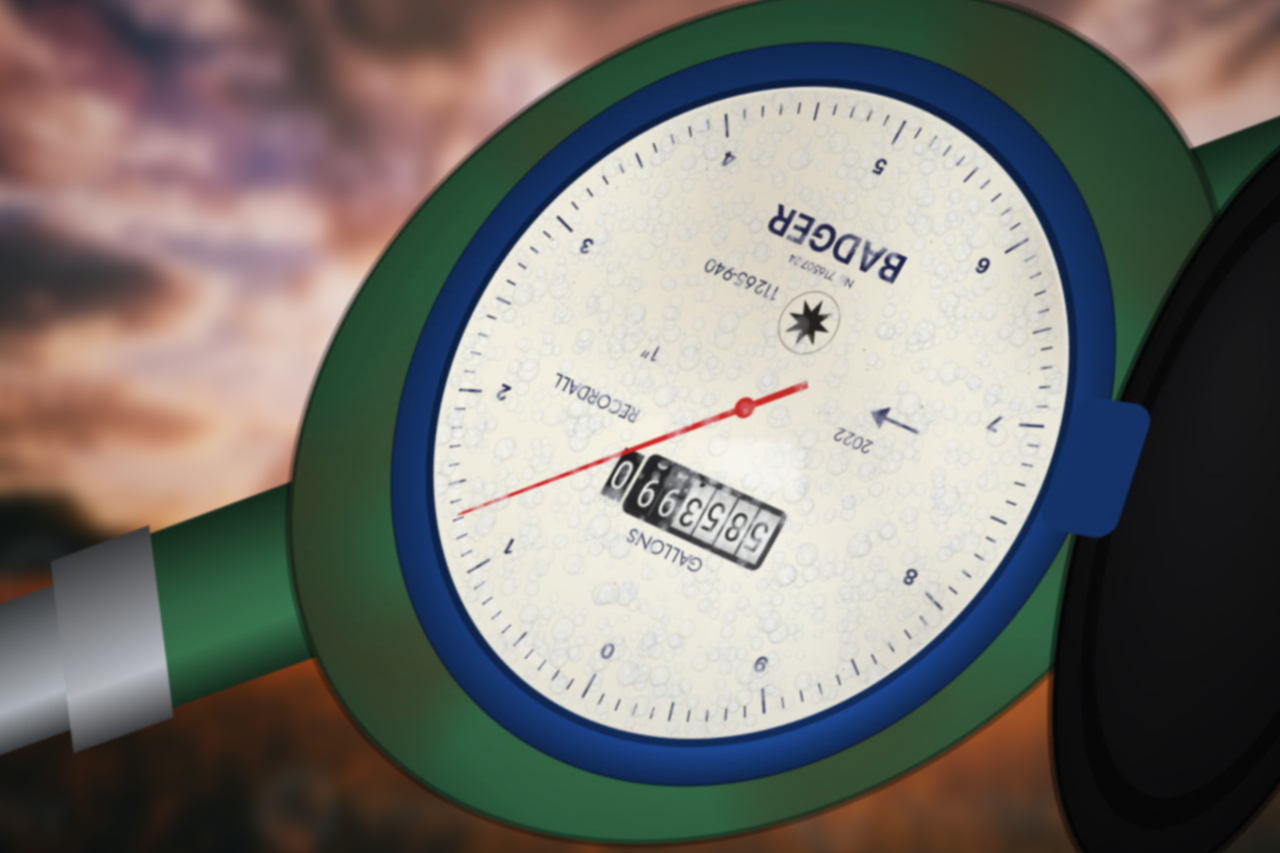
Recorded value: value=5853991.3 unit=gal
